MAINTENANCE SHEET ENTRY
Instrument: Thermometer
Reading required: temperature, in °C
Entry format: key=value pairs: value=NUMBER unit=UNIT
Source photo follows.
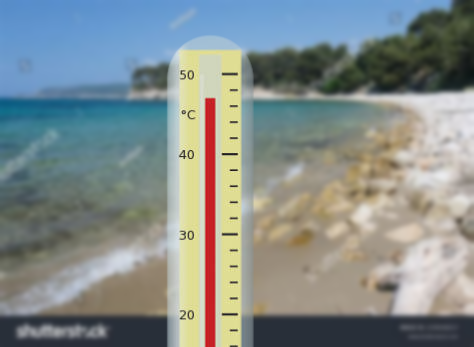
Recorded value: value=47 unit=°C
